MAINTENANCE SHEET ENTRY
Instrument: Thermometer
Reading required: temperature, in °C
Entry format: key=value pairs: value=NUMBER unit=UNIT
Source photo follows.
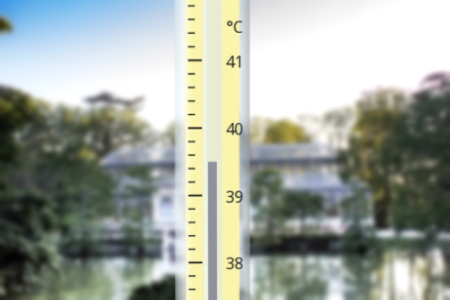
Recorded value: value=39.5 unit=°C
